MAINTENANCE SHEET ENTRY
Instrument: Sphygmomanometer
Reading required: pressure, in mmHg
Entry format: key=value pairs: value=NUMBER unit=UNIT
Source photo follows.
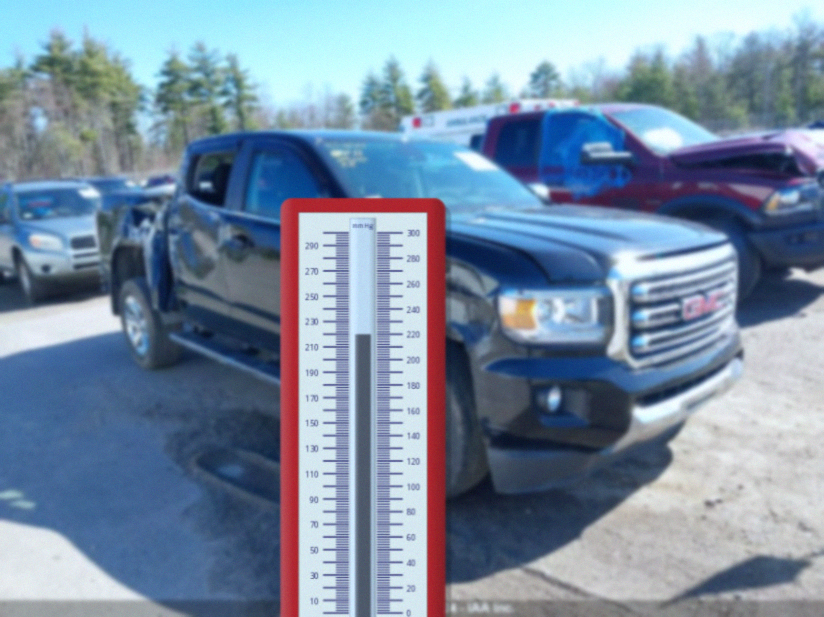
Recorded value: value=220 unit=mmHg
